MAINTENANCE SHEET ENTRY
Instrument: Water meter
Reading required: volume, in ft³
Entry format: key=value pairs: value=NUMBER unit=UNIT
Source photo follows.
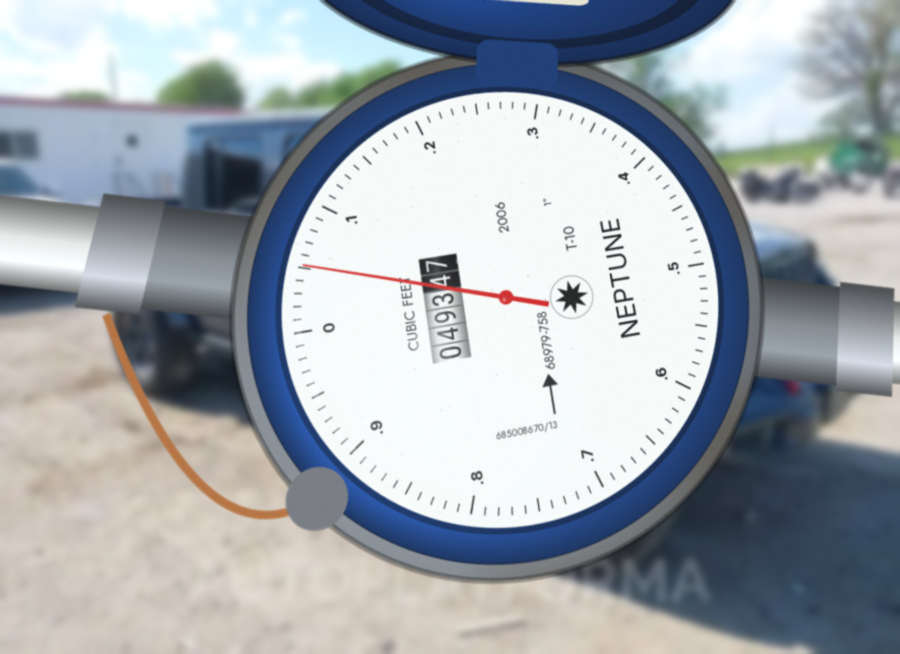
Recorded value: value=49347.05 unit=ft³
